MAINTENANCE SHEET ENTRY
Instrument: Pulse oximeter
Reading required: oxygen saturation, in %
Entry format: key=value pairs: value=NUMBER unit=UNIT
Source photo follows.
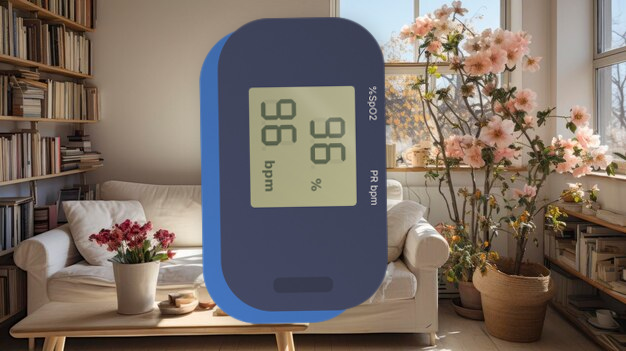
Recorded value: value=96 unit=%
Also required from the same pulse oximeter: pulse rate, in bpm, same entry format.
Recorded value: value=96 unit=bpm
